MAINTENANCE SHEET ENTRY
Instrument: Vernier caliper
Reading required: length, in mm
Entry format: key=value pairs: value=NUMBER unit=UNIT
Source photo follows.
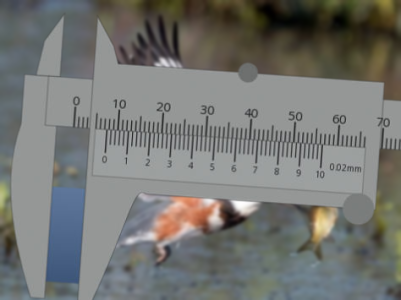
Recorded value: value=7.5 unit=mm
